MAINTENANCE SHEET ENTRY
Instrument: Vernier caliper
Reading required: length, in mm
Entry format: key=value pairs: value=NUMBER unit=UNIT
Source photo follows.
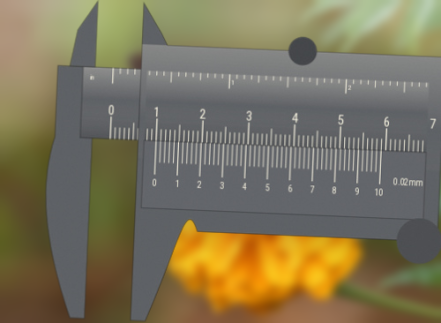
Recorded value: value=10.0 unit=mm
